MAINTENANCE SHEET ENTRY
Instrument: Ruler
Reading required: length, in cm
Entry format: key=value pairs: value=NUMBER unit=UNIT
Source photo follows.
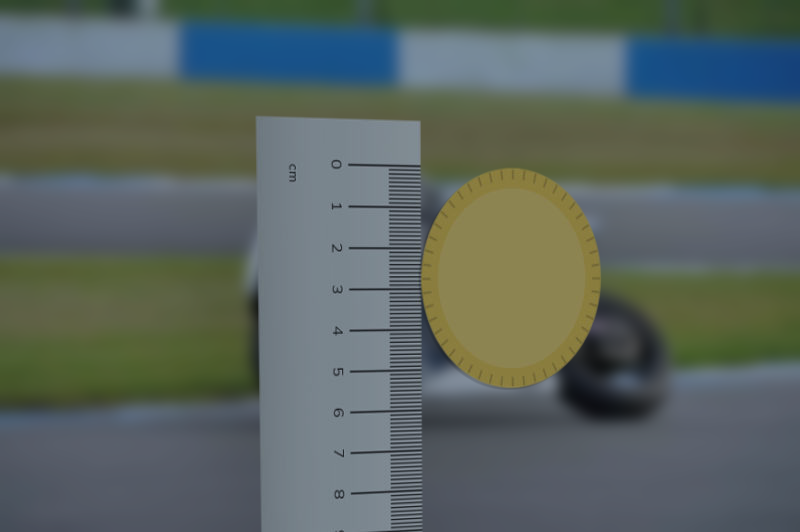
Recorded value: value=5.5 unit=cm
